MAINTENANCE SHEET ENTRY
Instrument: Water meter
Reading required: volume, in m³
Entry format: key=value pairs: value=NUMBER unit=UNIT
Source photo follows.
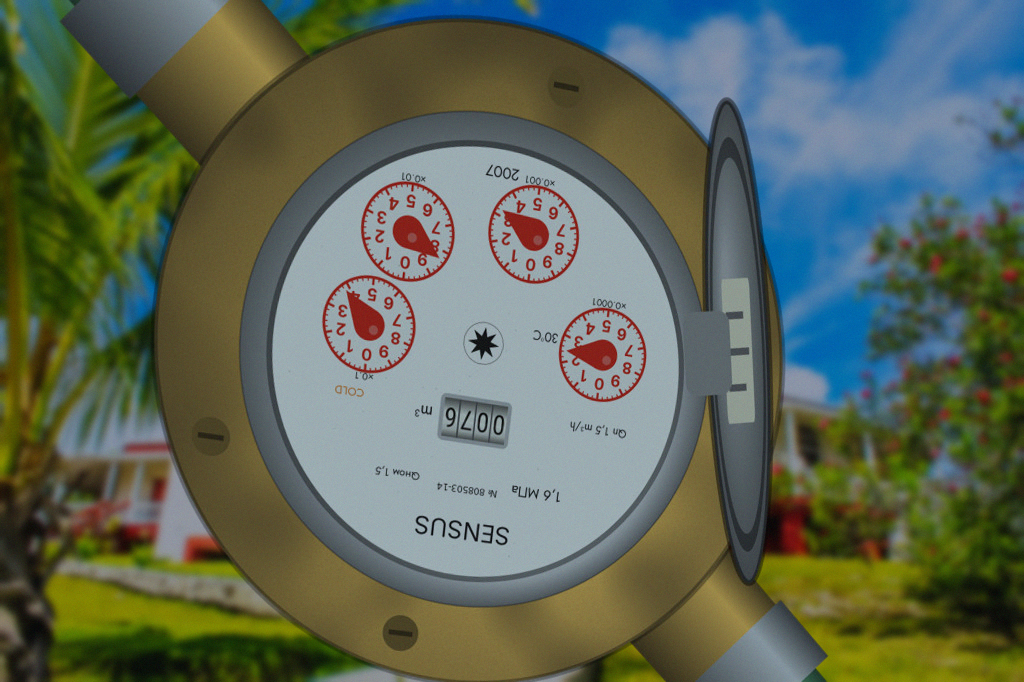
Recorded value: value=76.3832 unit=m³
